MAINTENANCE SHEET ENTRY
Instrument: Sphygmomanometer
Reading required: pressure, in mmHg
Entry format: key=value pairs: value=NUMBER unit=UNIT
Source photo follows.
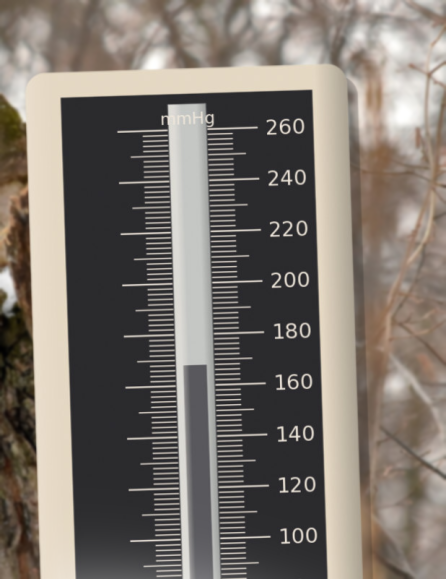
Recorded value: value=168 unit=mmHg
